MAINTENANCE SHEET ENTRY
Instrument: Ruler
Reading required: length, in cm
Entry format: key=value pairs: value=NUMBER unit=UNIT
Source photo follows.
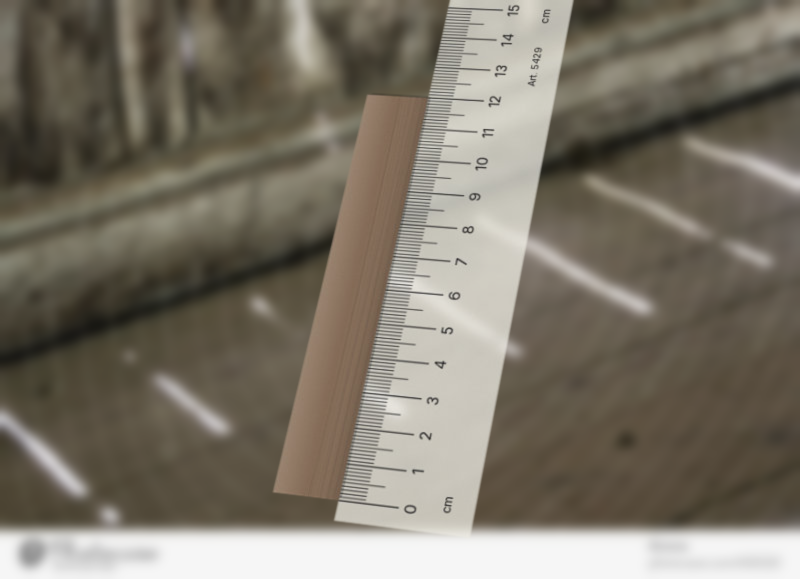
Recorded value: value=12 unit=cm
